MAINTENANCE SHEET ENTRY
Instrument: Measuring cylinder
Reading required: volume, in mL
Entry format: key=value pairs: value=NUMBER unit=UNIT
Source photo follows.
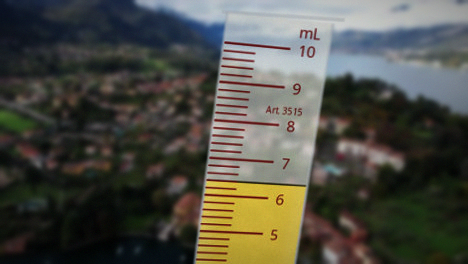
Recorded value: value=6.4 unit=mL
